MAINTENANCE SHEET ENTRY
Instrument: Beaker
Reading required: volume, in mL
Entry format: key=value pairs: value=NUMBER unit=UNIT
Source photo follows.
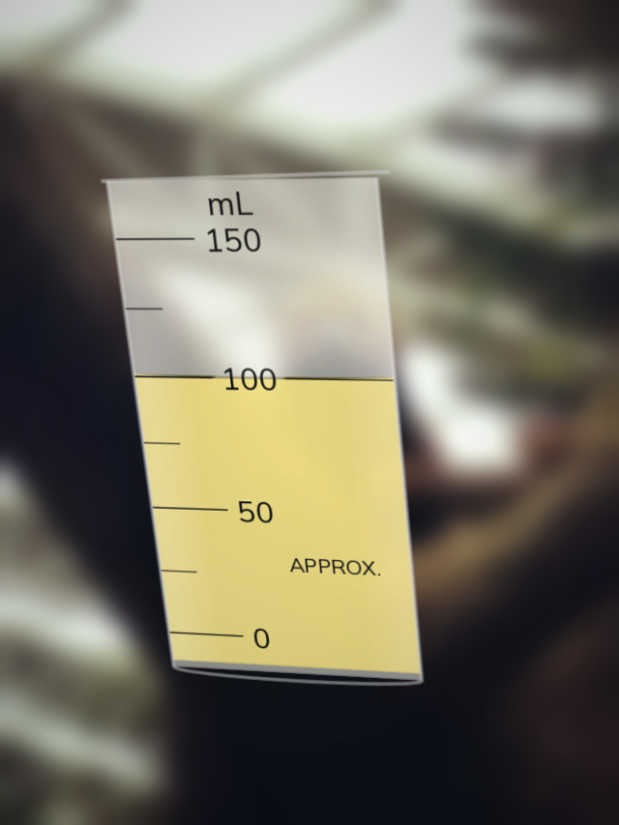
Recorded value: value=100 unit=mL
